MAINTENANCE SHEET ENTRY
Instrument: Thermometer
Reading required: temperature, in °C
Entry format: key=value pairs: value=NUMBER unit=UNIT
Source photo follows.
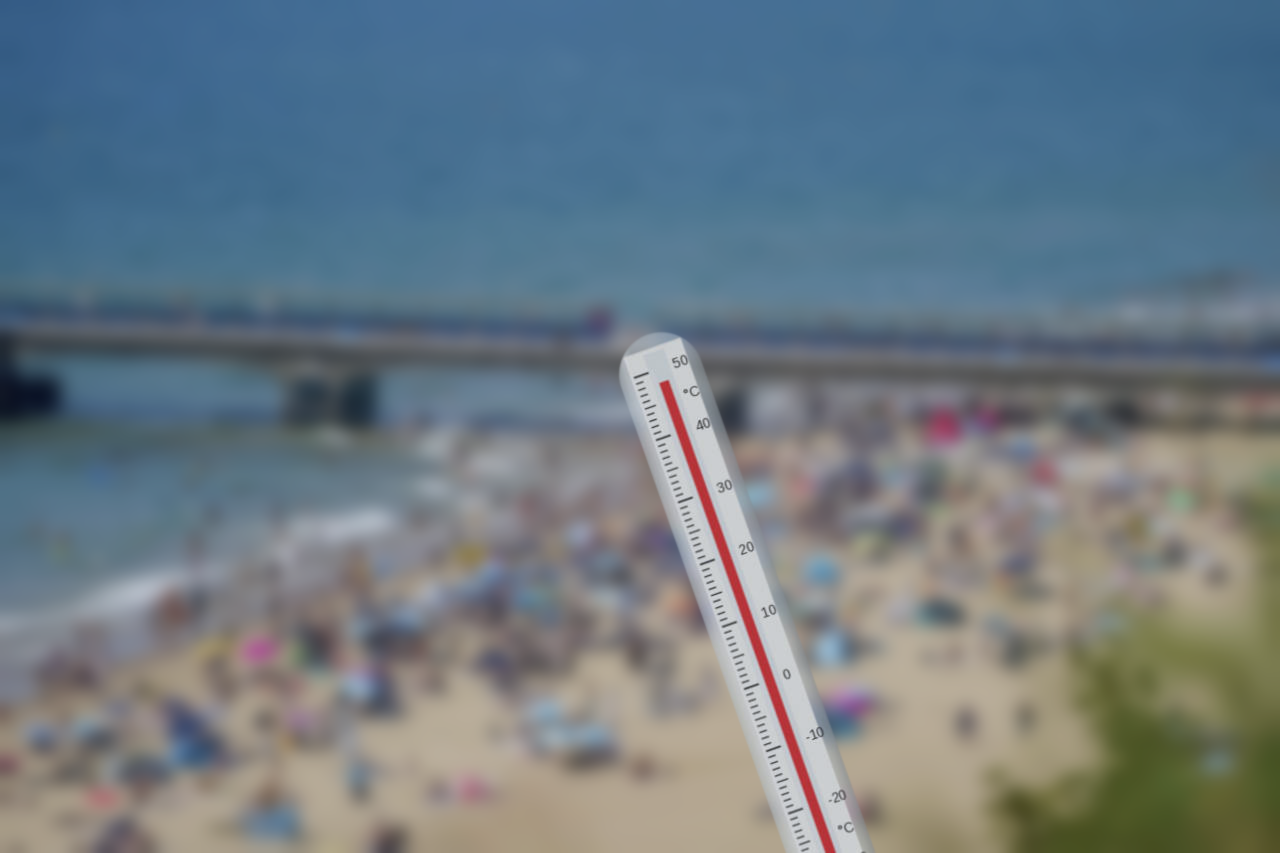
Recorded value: value=48 unit=°C
